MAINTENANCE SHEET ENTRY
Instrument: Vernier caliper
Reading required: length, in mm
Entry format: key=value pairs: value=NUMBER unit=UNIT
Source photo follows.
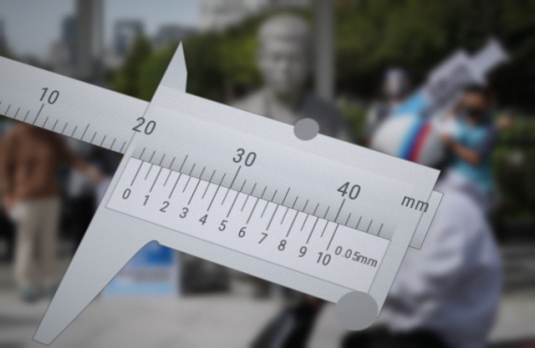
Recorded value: value=21.4 unit=mm
